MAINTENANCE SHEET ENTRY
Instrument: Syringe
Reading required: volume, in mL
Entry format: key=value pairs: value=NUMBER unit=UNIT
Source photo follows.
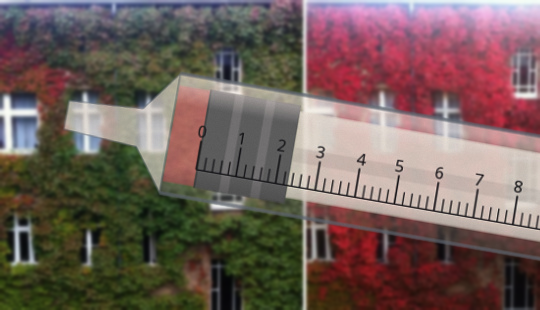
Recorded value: value=0 unit=mL
